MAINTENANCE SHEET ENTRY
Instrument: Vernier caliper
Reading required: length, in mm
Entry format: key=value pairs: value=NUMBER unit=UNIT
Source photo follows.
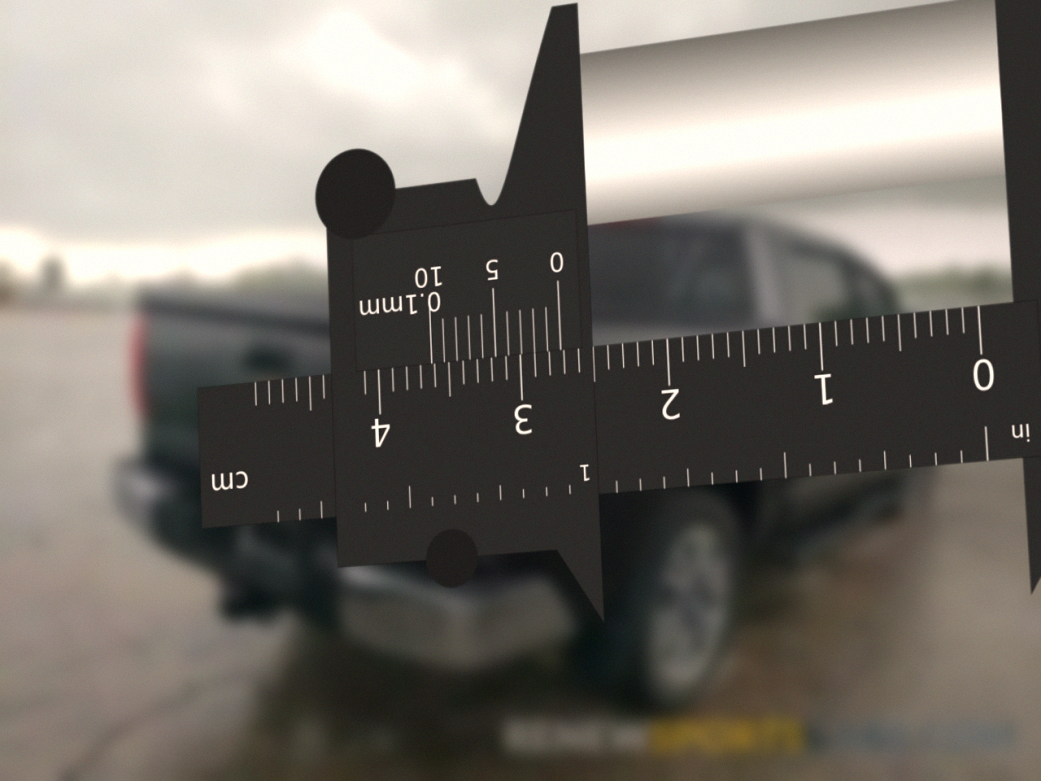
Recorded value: value=27.2 unit=mm
